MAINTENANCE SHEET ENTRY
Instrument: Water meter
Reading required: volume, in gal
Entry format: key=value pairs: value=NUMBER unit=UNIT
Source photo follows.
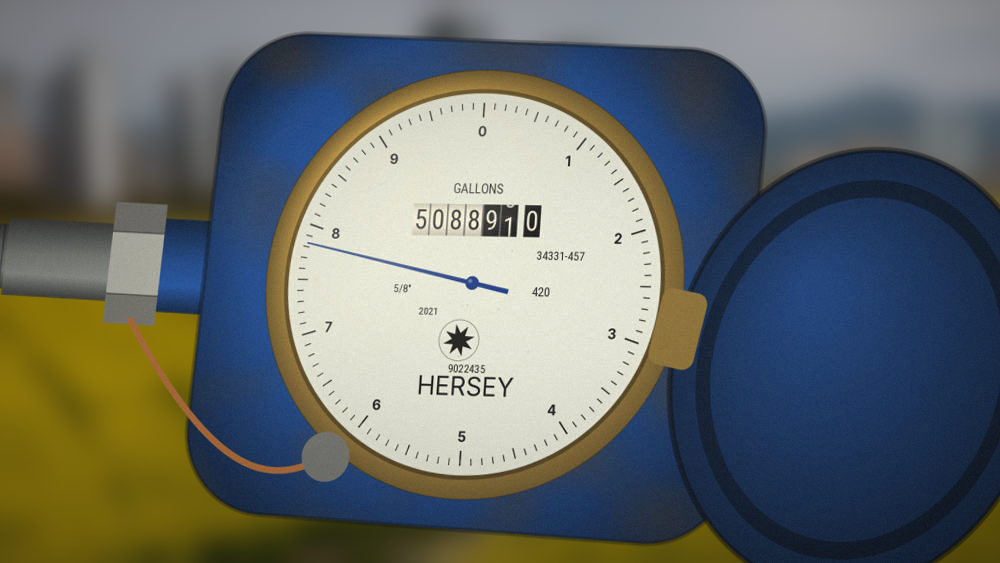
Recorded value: value=5088907.8 unit=gal
